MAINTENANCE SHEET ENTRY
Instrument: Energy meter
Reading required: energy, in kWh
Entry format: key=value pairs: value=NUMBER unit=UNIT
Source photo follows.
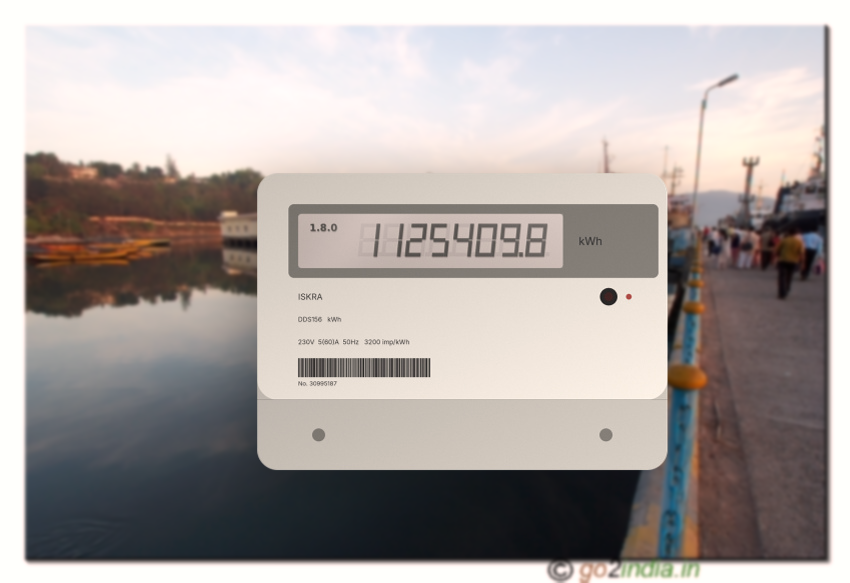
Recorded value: value=1125409.8 unit=kWh
